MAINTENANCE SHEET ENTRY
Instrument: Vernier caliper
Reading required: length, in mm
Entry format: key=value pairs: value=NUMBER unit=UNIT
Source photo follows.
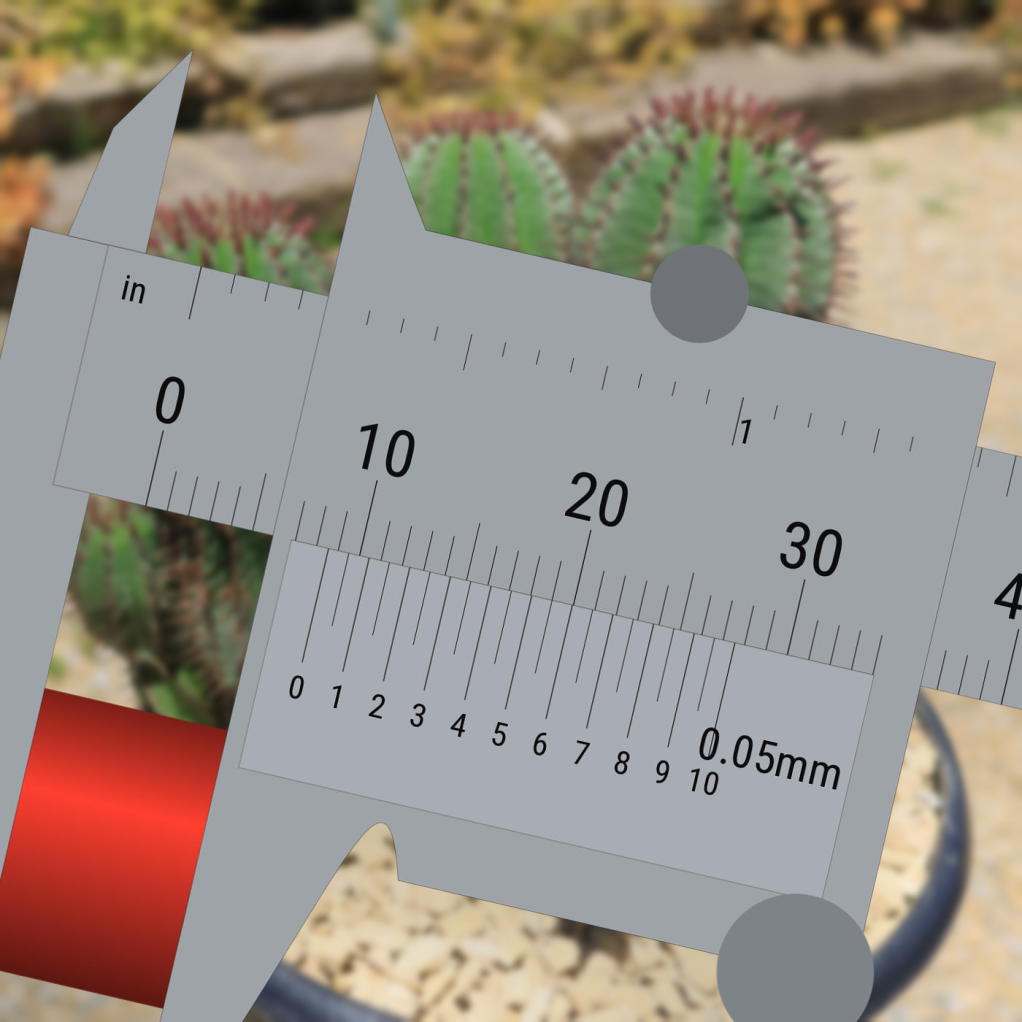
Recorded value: value=8.55 unit=mm
